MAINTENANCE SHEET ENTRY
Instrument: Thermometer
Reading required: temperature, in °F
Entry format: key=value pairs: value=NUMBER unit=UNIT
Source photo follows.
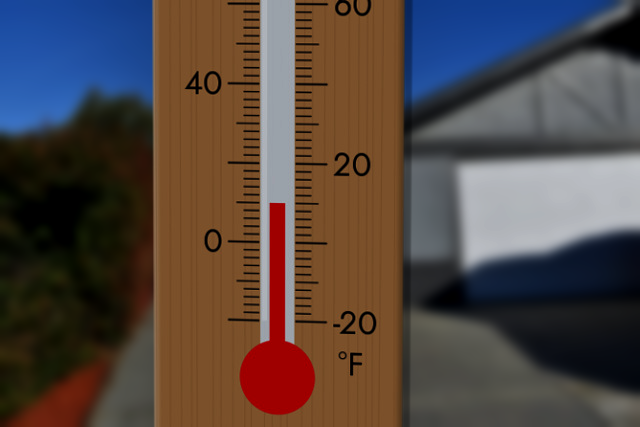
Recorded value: value=10 unit=°F
